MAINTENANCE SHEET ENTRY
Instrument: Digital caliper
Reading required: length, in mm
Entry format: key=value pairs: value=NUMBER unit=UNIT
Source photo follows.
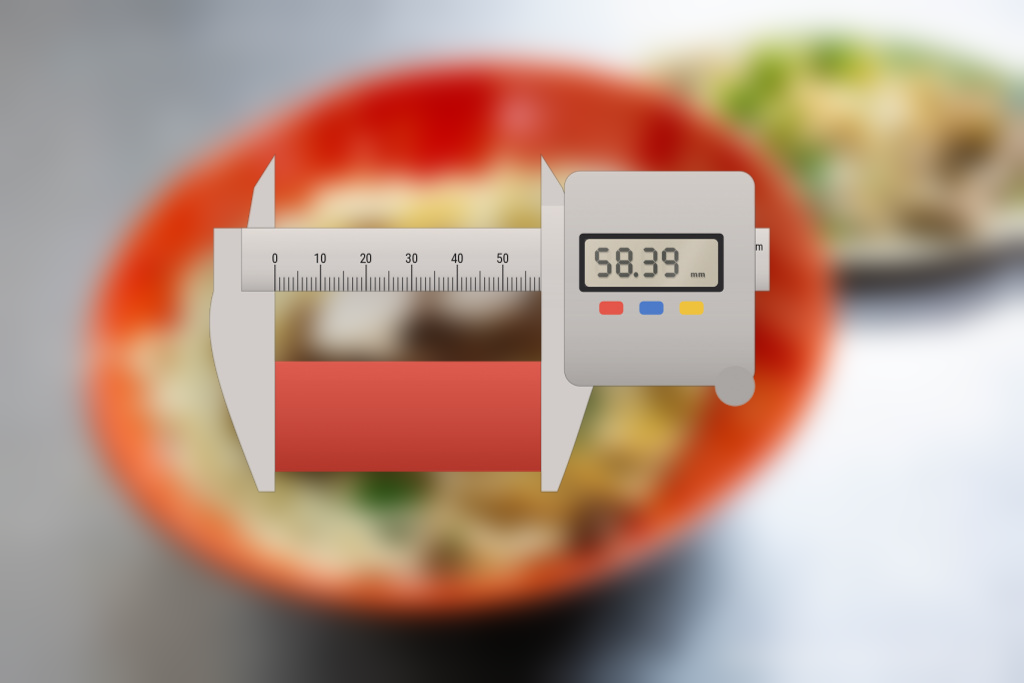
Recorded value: value=58.39 unit=mm
